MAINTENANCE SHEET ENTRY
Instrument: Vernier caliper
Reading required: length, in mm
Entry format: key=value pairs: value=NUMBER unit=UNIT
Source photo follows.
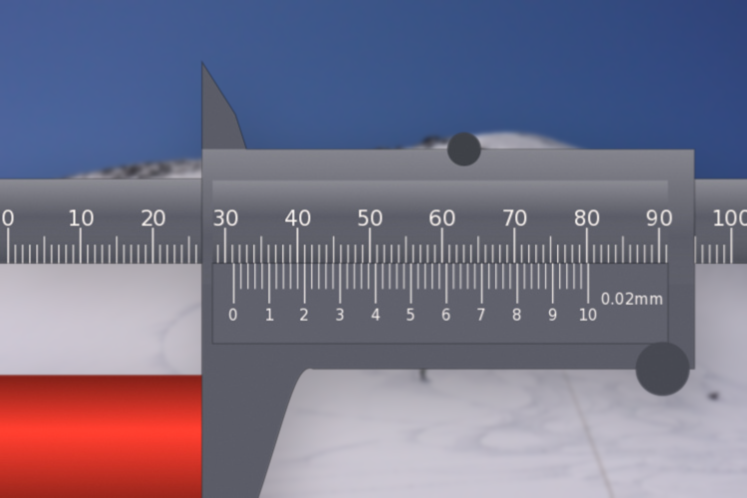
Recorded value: value=31.2 unit=mm
